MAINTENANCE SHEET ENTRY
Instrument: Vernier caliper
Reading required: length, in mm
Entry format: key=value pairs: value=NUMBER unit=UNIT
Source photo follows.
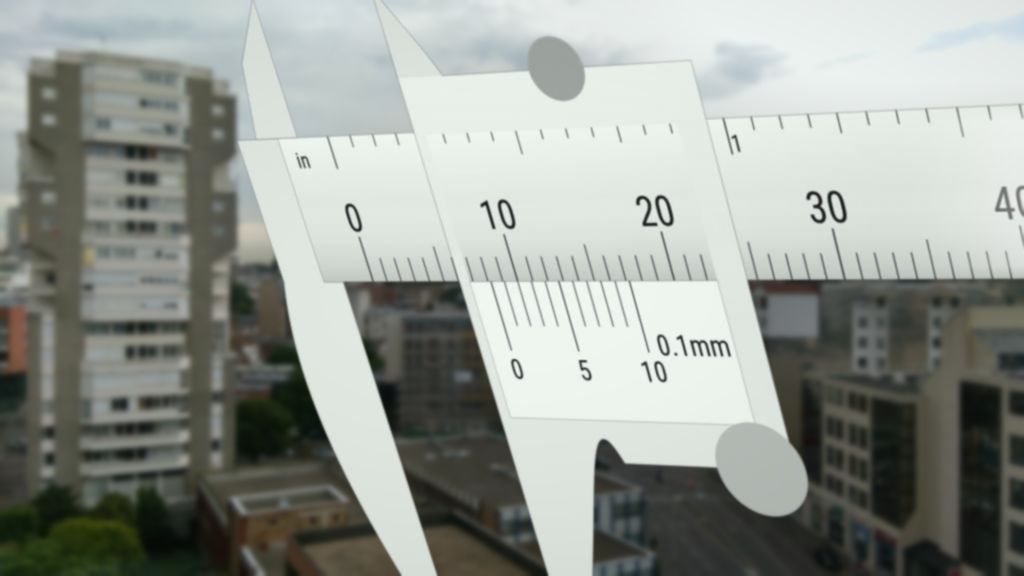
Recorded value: value=8.2 unit=mm
